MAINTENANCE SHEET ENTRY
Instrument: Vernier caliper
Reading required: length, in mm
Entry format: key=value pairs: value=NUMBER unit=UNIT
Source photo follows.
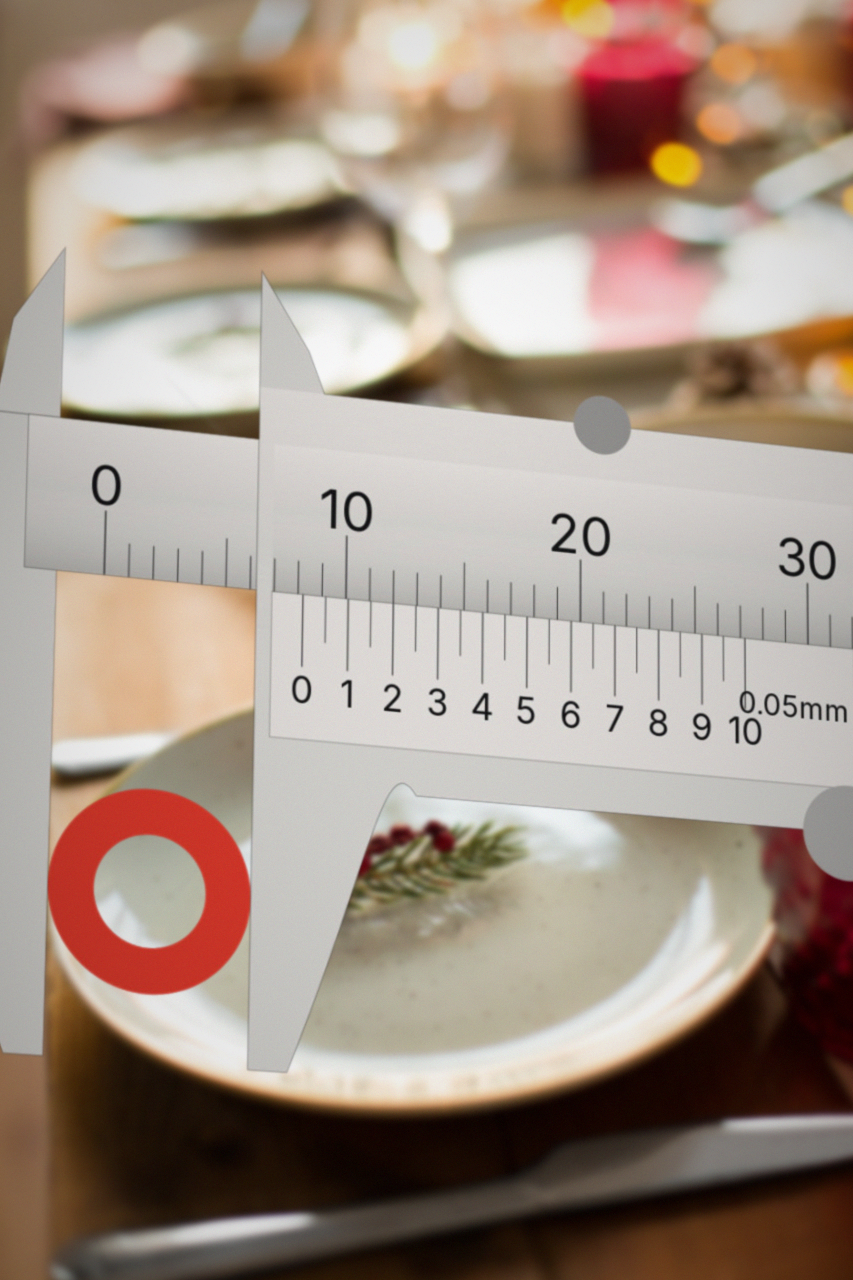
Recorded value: value=8.2 unit=mm
